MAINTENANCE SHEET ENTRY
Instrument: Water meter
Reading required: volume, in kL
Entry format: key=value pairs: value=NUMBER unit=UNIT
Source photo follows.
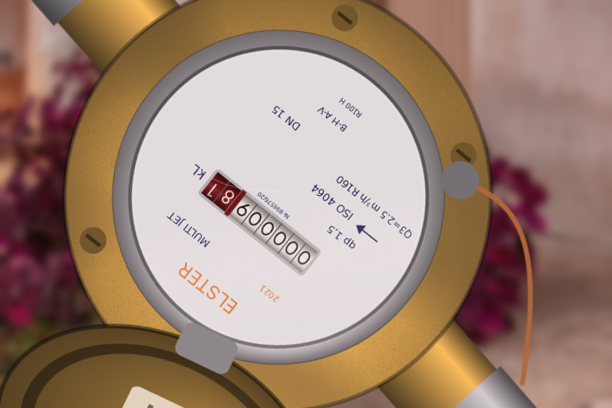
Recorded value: value=9.81 unit=kL
